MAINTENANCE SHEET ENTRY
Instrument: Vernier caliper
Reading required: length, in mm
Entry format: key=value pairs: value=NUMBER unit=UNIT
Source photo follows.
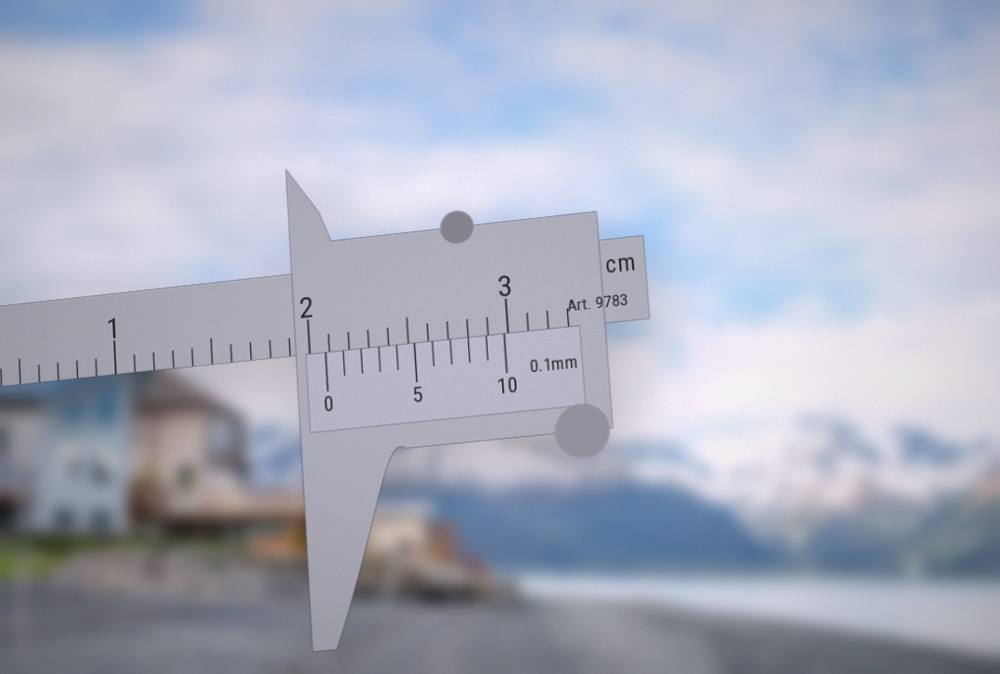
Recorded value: value=20.8 unit=mm
